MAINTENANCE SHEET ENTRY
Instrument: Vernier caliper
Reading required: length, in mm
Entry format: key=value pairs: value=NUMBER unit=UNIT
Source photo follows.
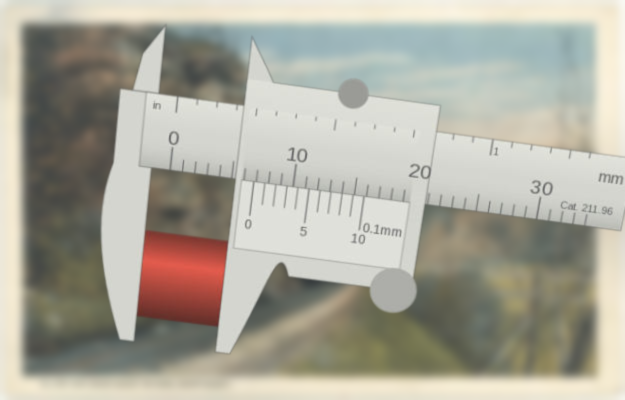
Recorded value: value=6.8 unit=mm
